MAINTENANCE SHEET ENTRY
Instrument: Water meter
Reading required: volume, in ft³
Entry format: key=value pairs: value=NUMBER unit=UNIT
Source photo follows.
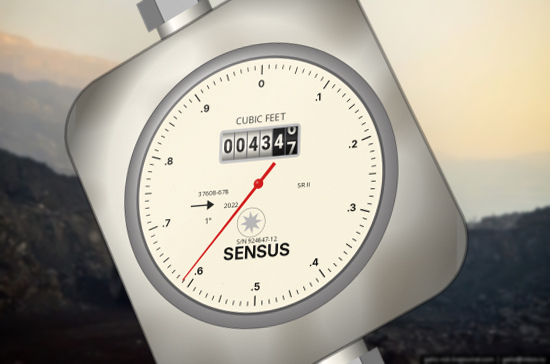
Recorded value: value=4346.61 unit=ft³
